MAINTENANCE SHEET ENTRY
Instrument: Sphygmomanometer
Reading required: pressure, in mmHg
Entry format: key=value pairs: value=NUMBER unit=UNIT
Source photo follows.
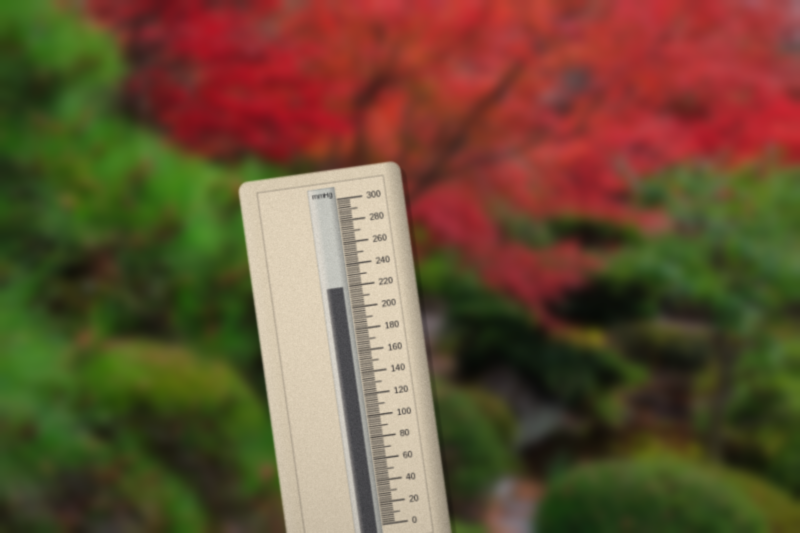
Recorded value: value=220 unit=mmHg
